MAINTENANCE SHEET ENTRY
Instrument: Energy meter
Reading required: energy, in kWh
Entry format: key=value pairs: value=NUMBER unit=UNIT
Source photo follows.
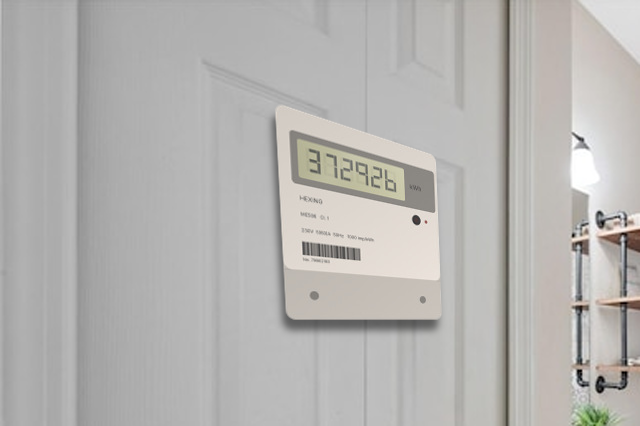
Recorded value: value=372926 unit=kWh
